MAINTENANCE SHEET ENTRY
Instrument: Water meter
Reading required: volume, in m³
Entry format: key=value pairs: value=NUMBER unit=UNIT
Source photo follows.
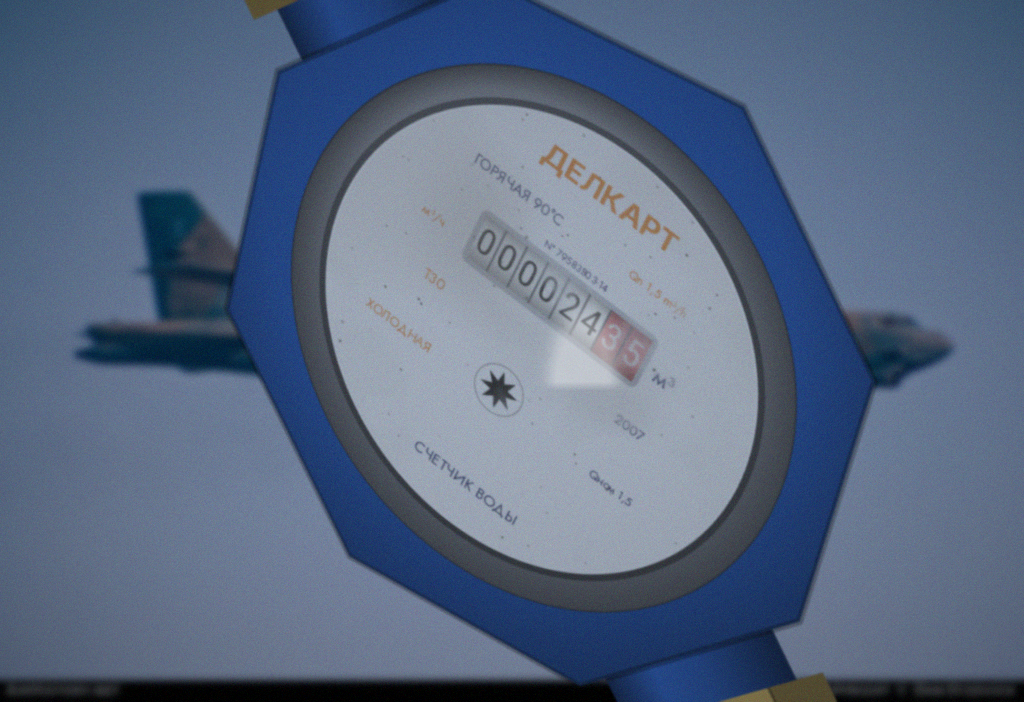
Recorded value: value=24.35 unit=m³
